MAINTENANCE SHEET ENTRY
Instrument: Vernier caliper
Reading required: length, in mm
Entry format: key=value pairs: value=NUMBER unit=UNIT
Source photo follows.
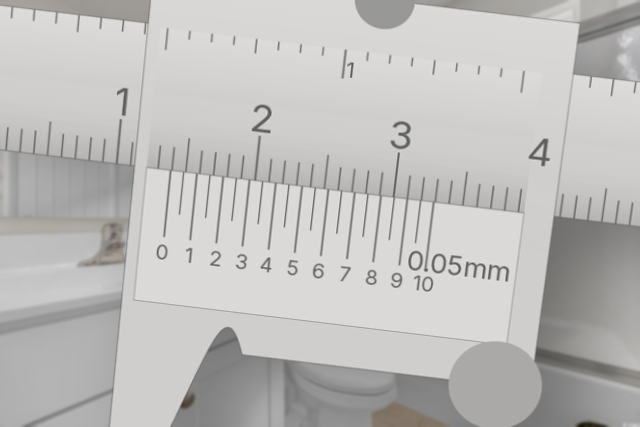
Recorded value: value=13.9 unit=mm
